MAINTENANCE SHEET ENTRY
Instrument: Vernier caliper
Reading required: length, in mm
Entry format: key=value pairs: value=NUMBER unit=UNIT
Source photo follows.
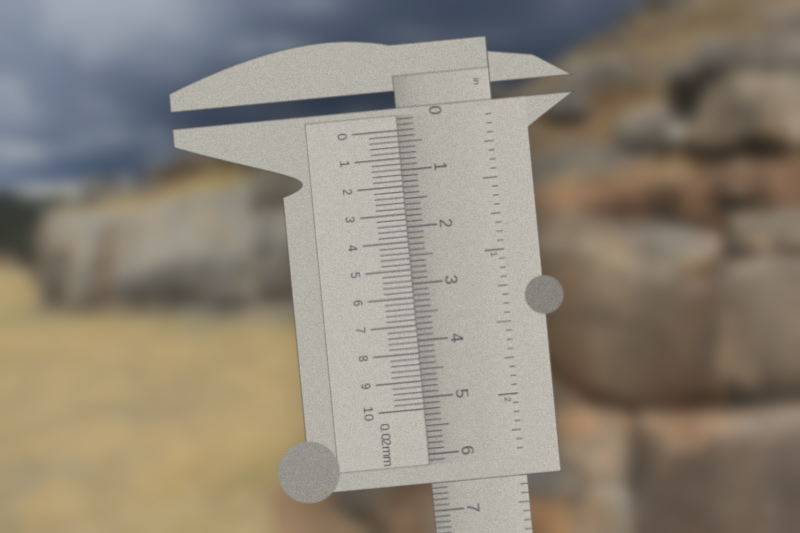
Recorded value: value=3.0 unit=mm
